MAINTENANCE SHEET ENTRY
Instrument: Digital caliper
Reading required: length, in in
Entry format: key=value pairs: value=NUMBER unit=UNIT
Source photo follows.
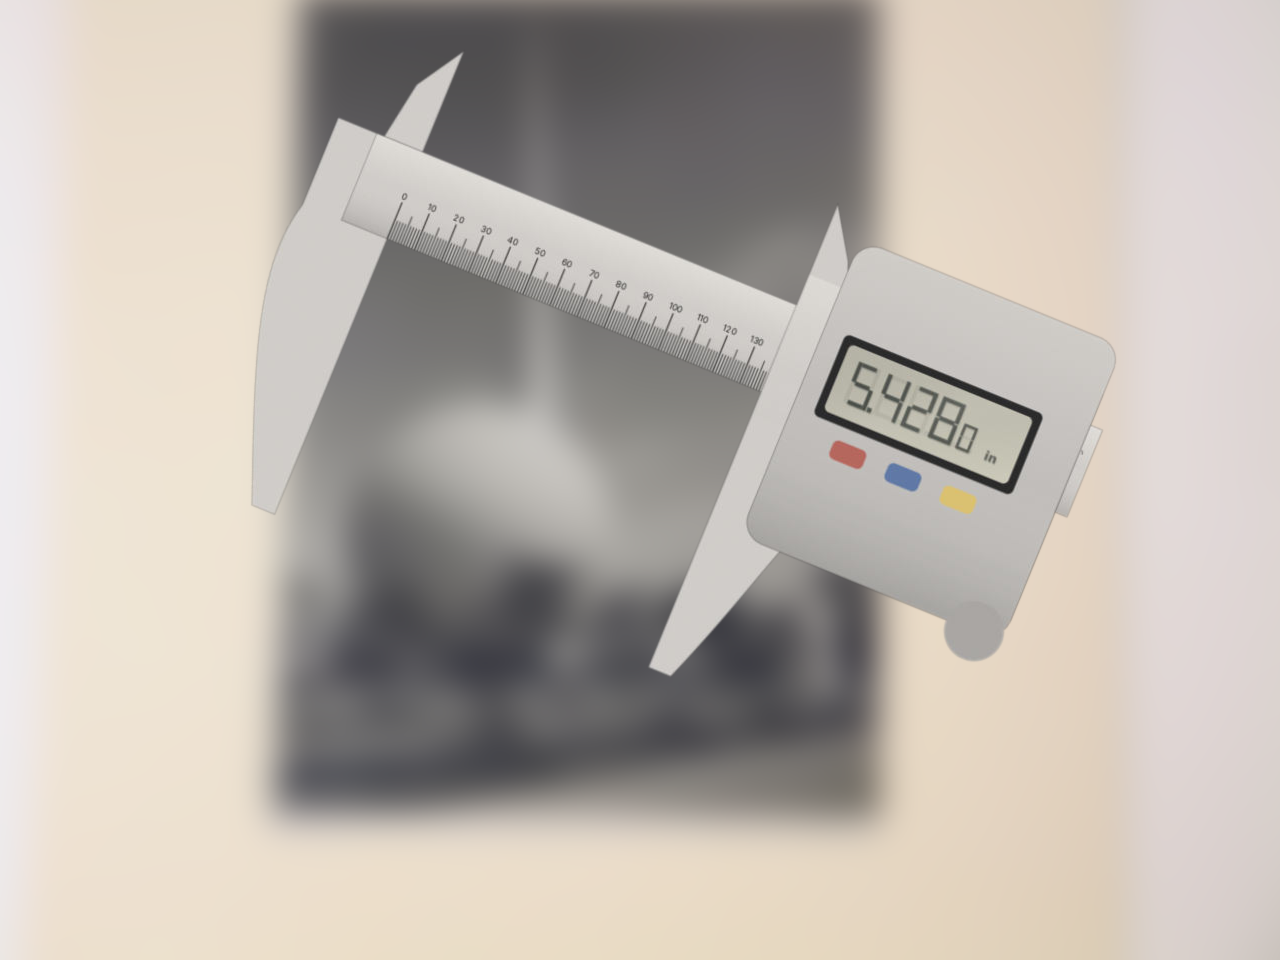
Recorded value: value=5.4280 unit=in
